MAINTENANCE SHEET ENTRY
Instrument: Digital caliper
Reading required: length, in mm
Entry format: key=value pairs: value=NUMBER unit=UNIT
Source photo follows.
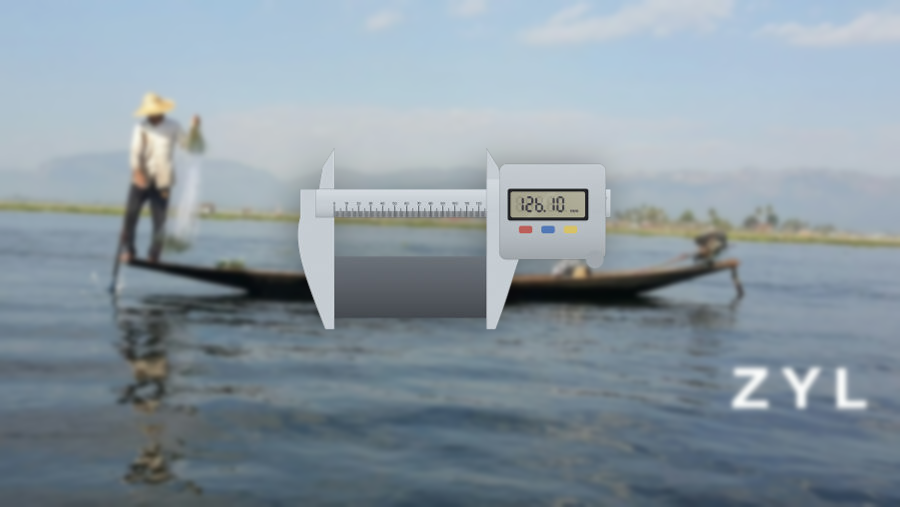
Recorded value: value=126.10 unit=mm
